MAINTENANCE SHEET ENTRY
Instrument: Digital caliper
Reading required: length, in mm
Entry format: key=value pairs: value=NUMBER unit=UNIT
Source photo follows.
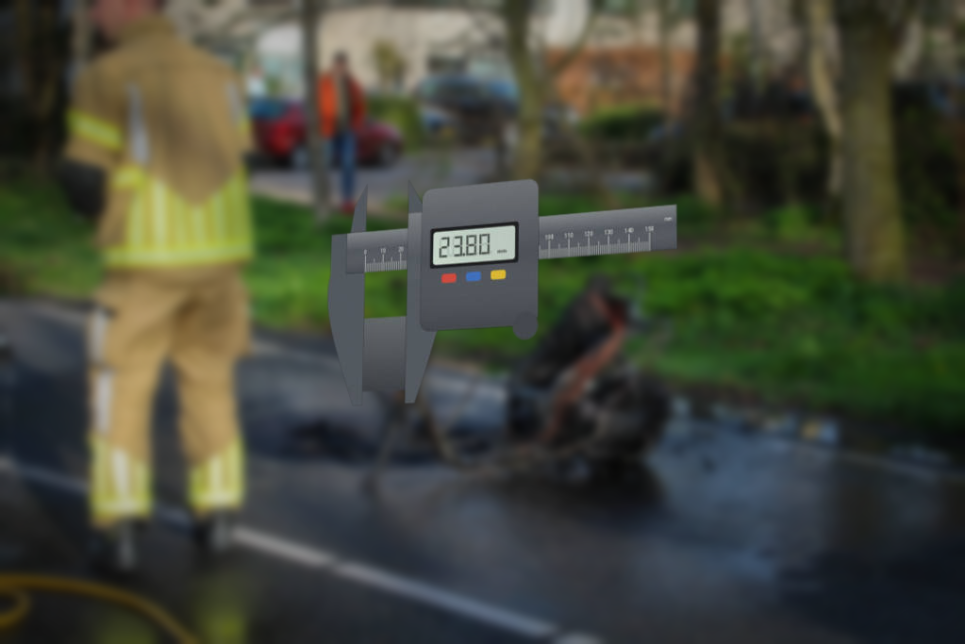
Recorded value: value=23.80 unit=mm
